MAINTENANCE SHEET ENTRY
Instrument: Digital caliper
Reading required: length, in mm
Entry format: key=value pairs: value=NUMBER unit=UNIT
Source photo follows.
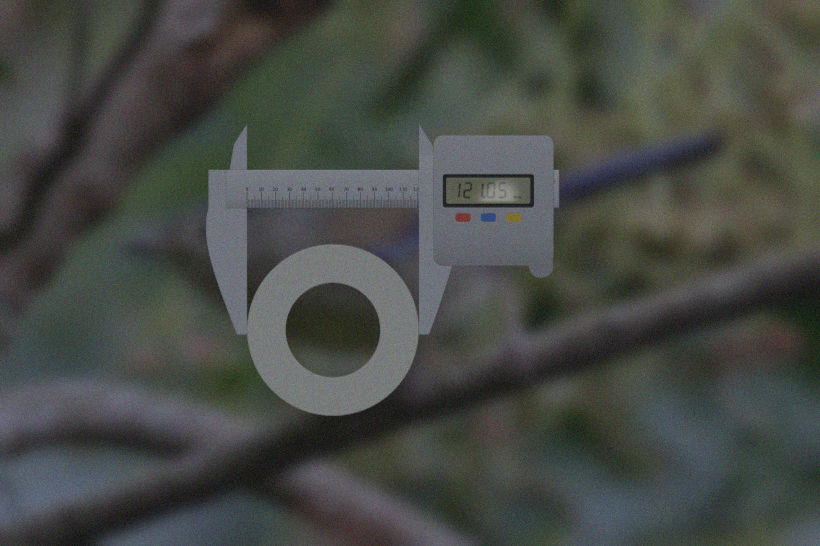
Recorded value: value=121.05 unit=mm
